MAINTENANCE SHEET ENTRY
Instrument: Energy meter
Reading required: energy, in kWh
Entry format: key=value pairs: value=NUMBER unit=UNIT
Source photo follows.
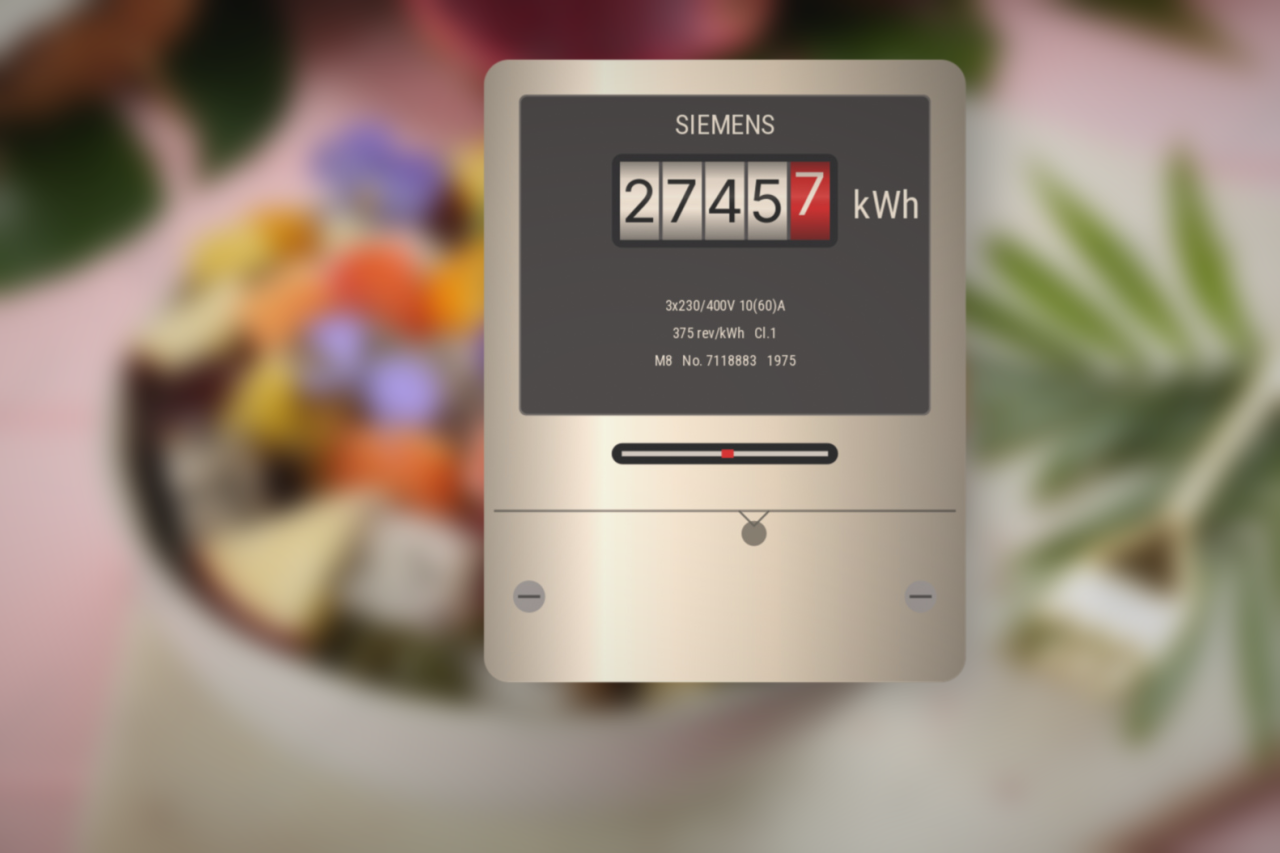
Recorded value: value=2745.7 unit=kWh
